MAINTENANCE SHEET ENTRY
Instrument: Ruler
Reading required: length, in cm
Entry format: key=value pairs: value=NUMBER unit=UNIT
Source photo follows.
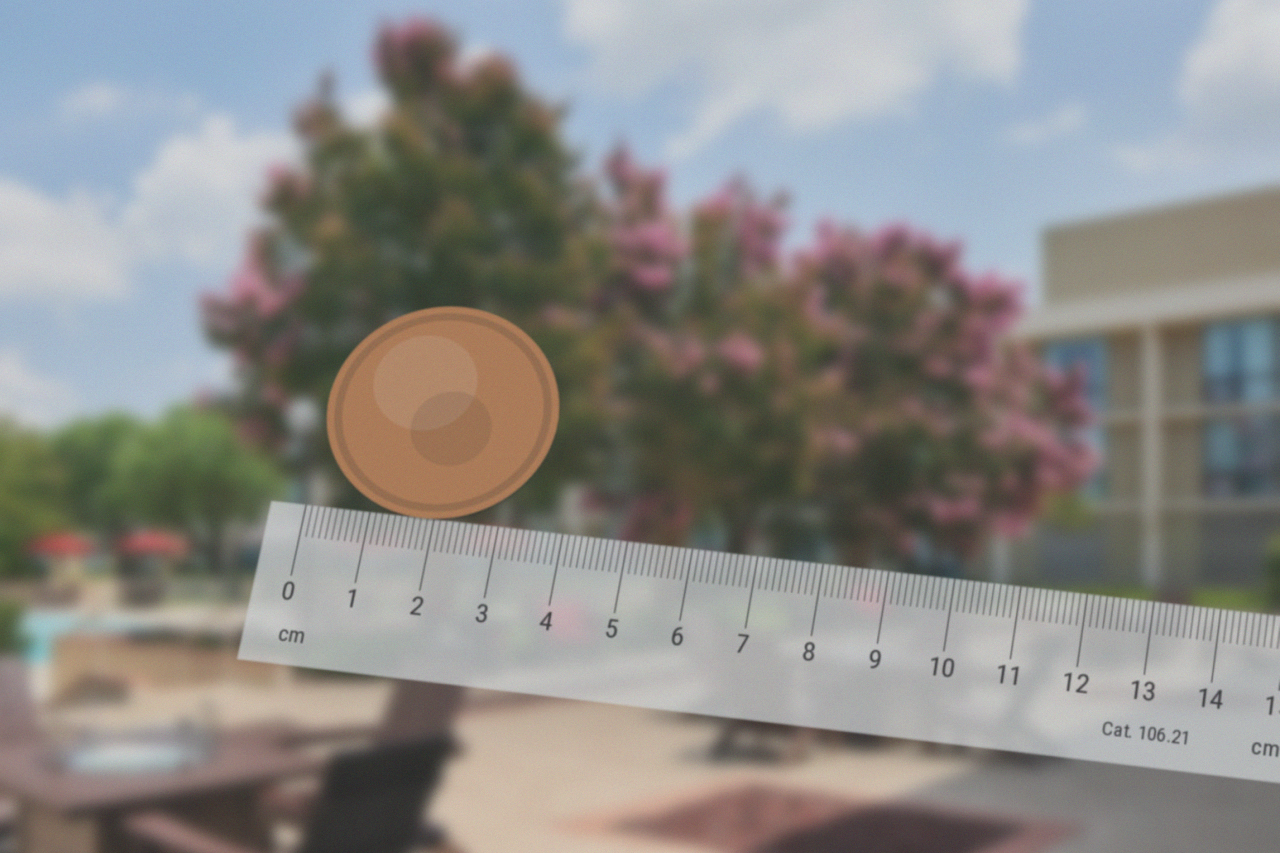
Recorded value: value=3.6 unit=cm
